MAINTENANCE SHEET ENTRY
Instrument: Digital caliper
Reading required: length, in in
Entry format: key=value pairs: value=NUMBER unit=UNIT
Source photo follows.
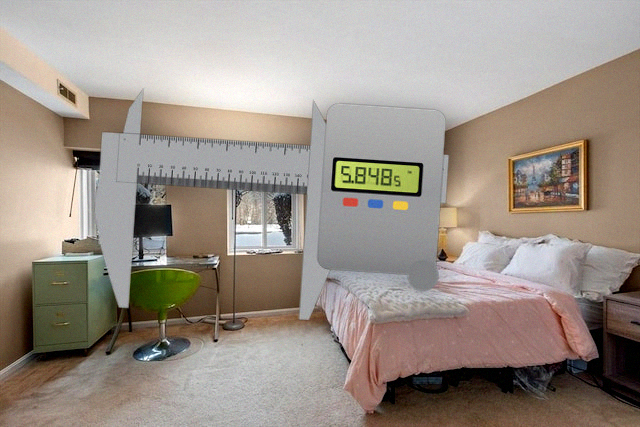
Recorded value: value=5.8485 unit=in
